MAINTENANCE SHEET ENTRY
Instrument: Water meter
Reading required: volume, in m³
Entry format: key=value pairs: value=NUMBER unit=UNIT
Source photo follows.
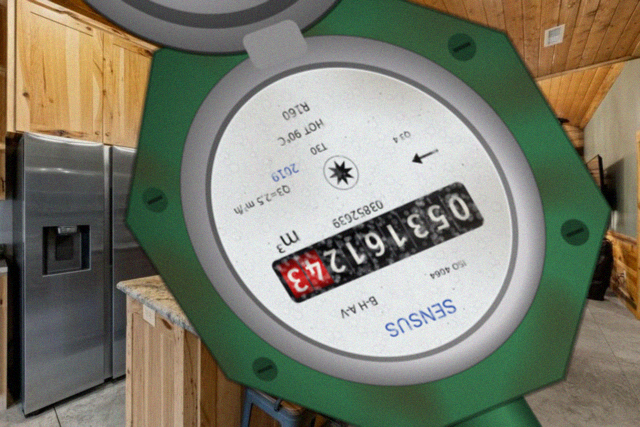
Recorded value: value=531612.43 unit=m³
